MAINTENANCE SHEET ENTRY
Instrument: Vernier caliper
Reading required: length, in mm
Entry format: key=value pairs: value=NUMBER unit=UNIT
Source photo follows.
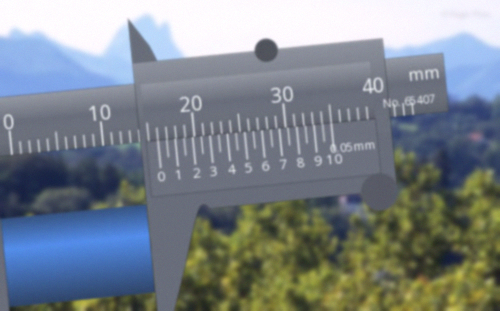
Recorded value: value=16.0 unit=mm
